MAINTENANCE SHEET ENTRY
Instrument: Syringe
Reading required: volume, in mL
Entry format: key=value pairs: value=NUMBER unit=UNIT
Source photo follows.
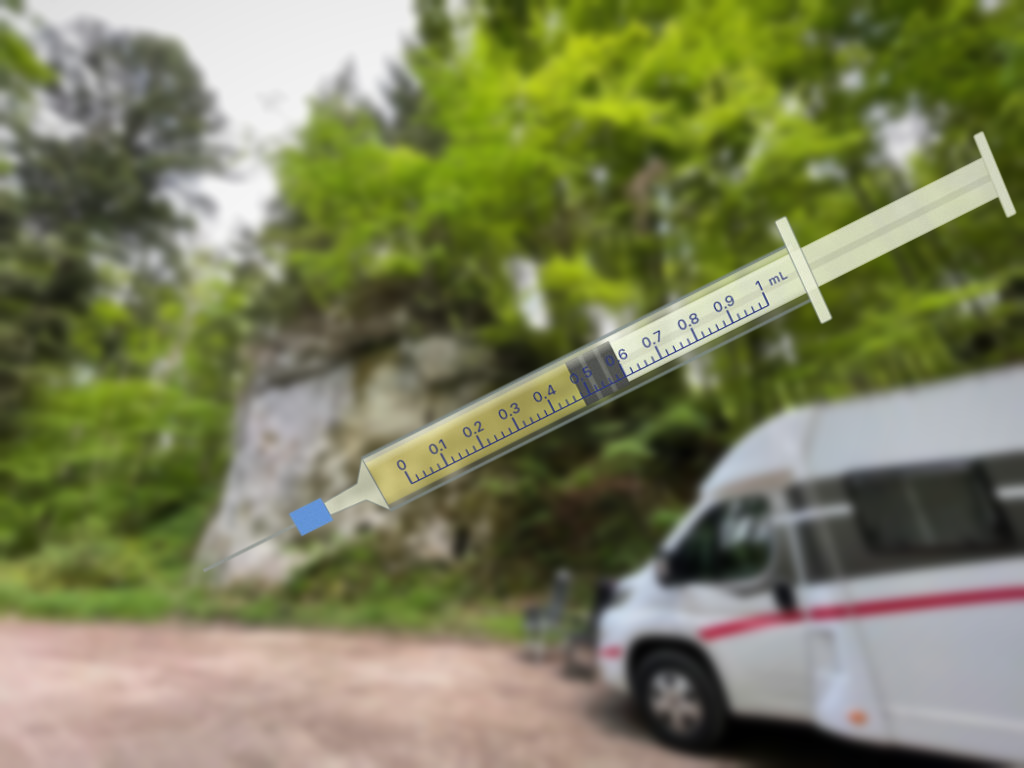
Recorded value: value=0.48 unit=mL
